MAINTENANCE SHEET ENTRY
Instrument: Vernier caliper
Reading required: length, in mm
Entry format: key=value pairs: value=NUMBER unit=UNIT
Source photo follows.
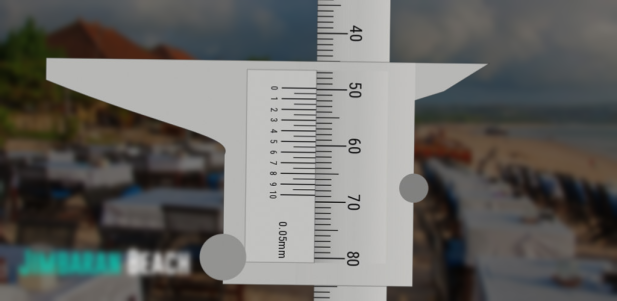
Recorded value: value=49.8 unit=mm
